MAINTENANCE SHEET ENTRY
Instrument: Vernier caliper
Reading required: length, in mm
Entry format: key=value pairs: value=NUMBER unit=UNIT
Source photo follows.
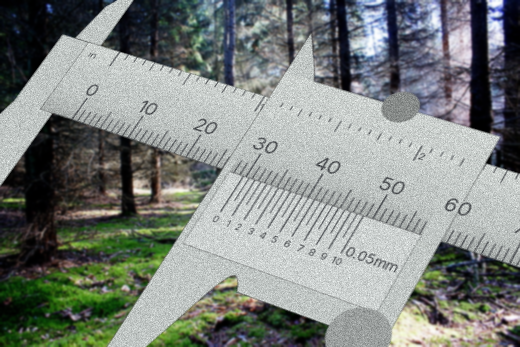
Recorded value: value=29.6 unit=mm
